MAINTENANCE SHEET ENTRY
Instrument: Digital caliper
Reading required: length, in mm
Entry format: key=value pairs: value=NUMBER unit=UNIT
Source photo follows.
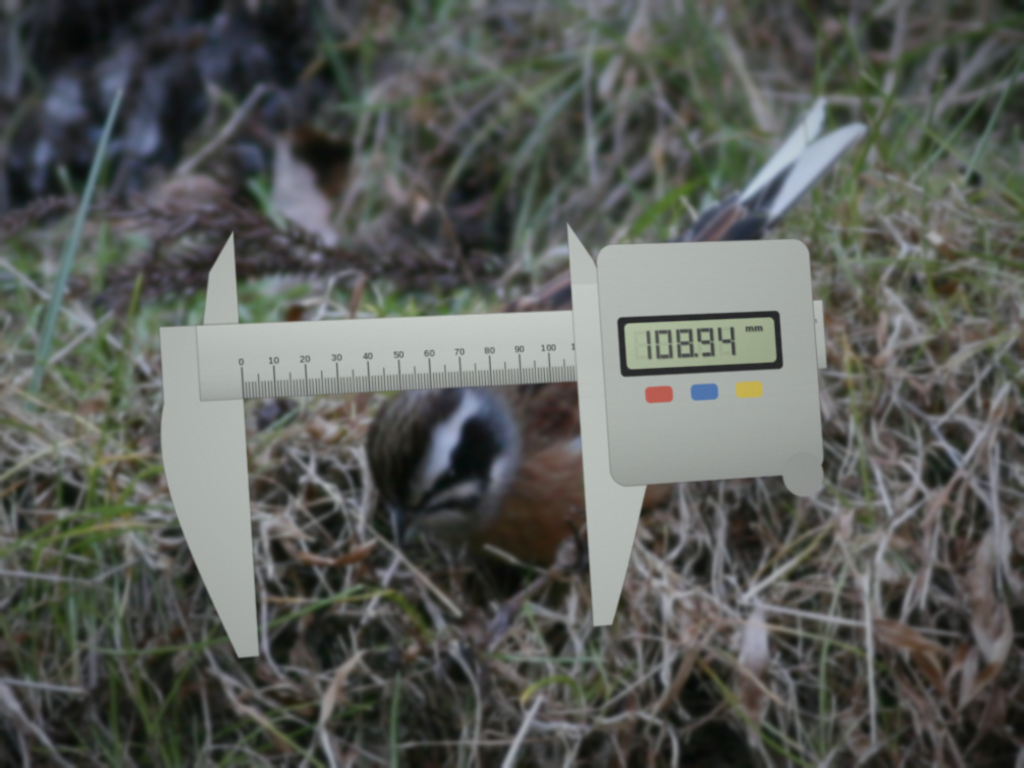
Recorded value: value=108.94 unit=mm
